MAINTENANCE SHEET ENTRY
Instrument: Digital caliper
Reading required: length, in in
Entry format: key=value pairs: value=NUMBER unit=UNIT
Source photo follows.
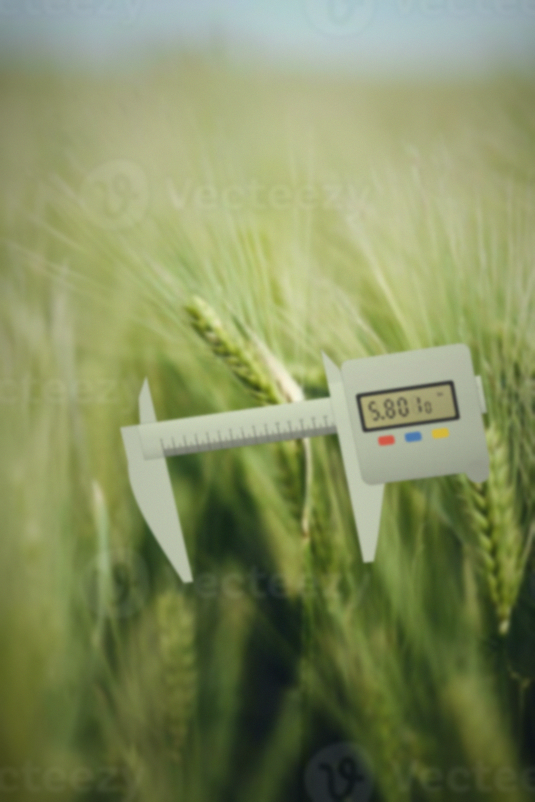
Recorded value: value=5.8010 unit=in
